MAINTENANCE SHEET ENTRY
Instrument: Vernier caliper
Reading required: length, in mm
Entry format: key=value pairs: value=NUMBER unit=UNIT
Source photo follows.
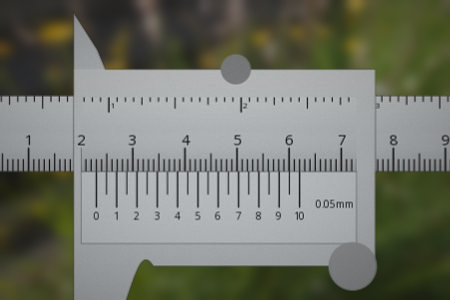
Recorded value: value=23.0 unit=mm
